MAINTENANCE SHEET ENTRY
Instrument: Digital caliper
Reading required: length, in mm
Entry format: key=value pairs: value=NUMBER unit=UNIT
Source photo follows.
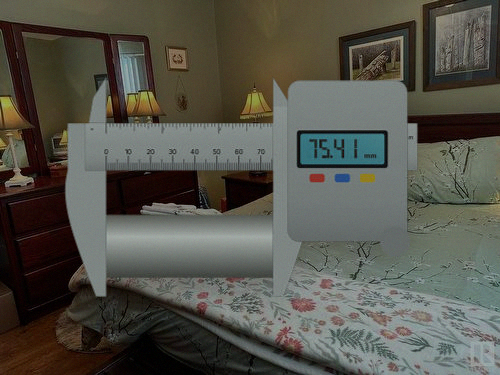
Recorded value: value=75.41 unit=mm
